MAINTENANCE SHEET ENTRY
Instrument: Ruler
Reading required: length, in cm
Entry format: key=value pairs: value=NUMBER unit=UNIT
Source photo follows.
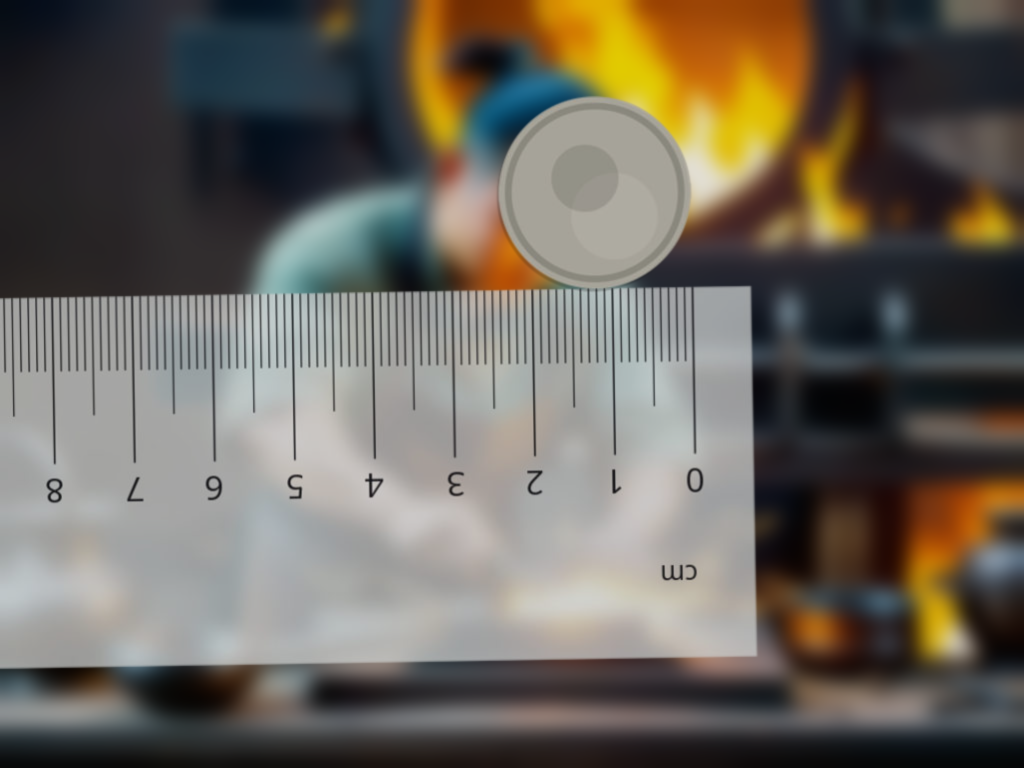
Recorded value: value=2.4 unit=cm
